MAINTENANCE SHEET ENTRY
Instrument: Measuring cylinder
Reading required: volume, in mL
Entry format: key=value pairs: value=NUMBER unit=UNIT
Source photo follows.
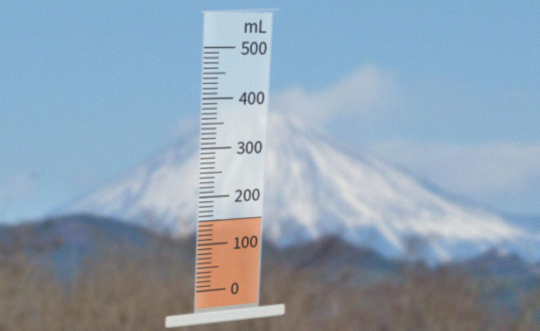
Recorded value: value=150 unit=mL
